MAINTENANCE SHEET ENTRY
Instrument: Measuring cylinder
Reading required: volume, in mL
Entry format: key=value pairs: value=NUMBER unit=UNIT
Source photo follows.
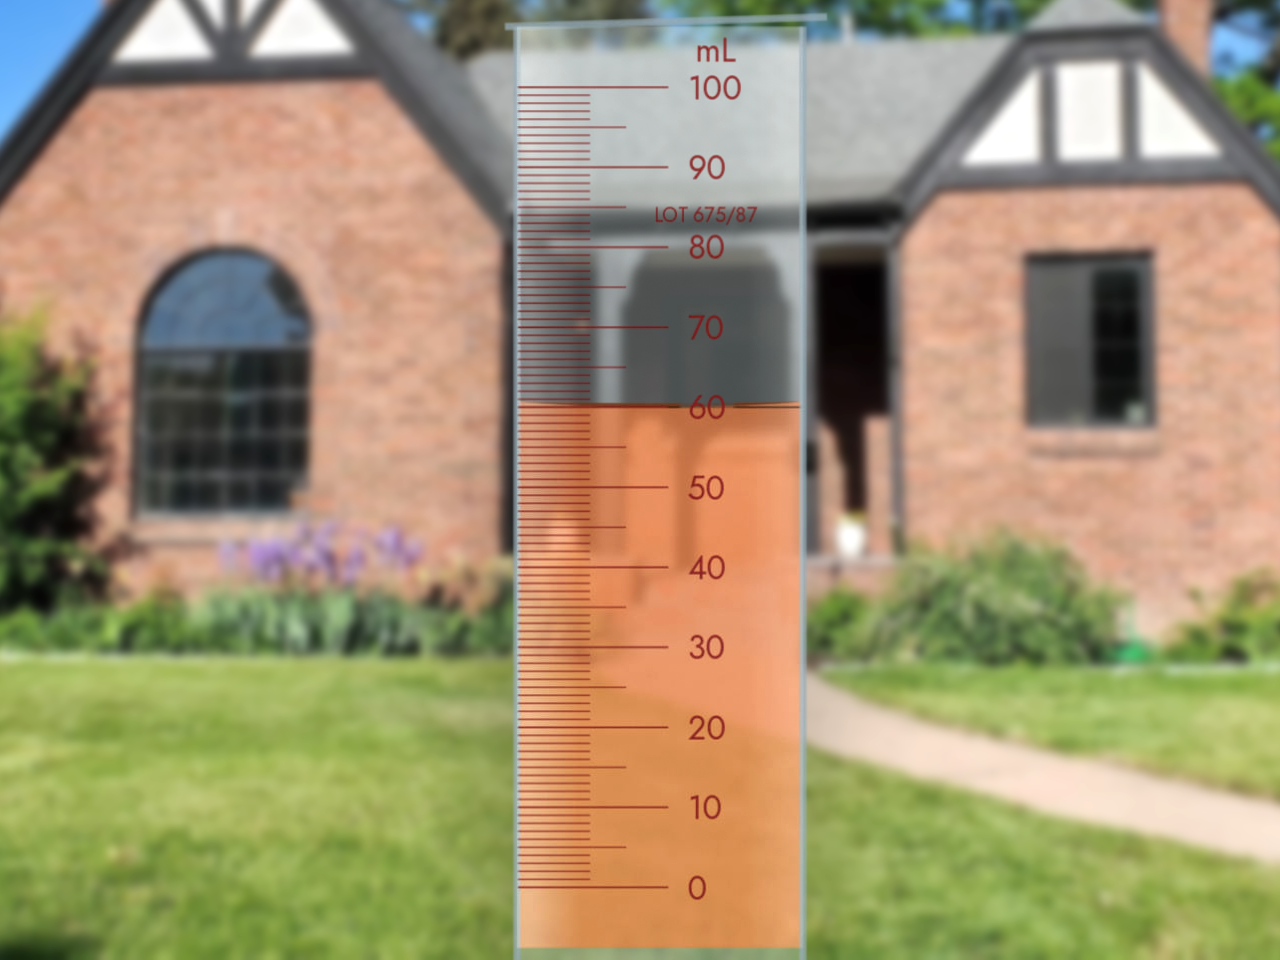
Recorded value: value=60 unit=mL
